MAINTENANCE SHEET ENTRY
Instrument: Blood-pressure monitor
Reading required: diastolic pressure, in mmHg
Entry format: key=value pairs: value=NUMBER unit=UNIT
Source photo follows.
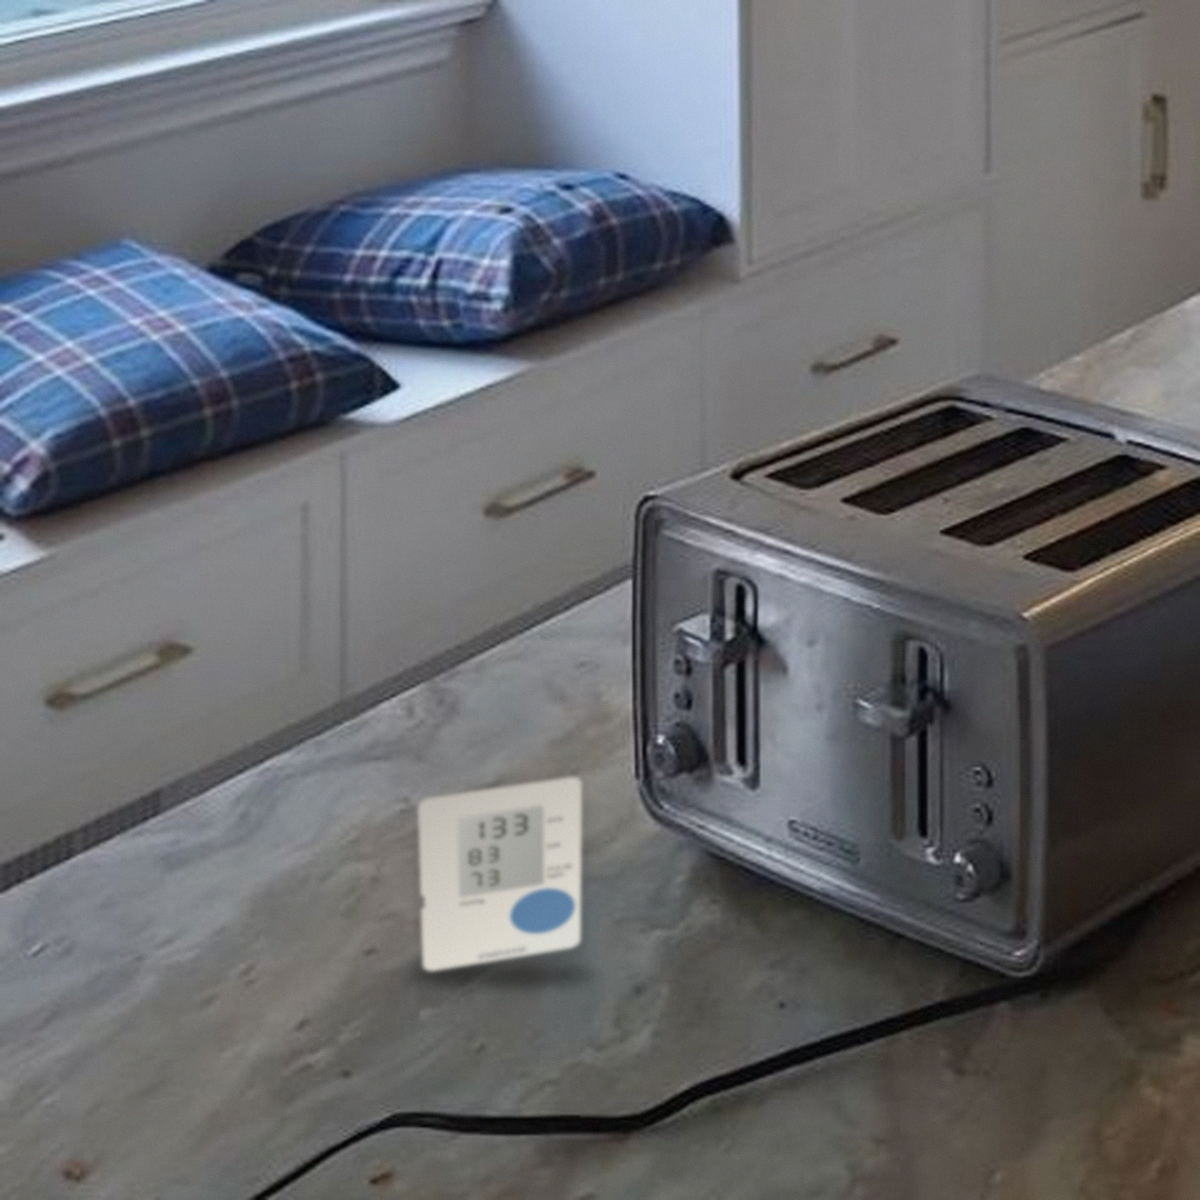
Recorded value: value=83 unit=mmHg
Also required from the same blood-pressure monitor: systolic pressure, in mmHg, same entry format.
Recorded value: value=133 unit=mmHg
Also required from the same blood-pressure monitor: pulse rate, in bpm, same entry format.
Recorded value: value=73 unit=bpm
